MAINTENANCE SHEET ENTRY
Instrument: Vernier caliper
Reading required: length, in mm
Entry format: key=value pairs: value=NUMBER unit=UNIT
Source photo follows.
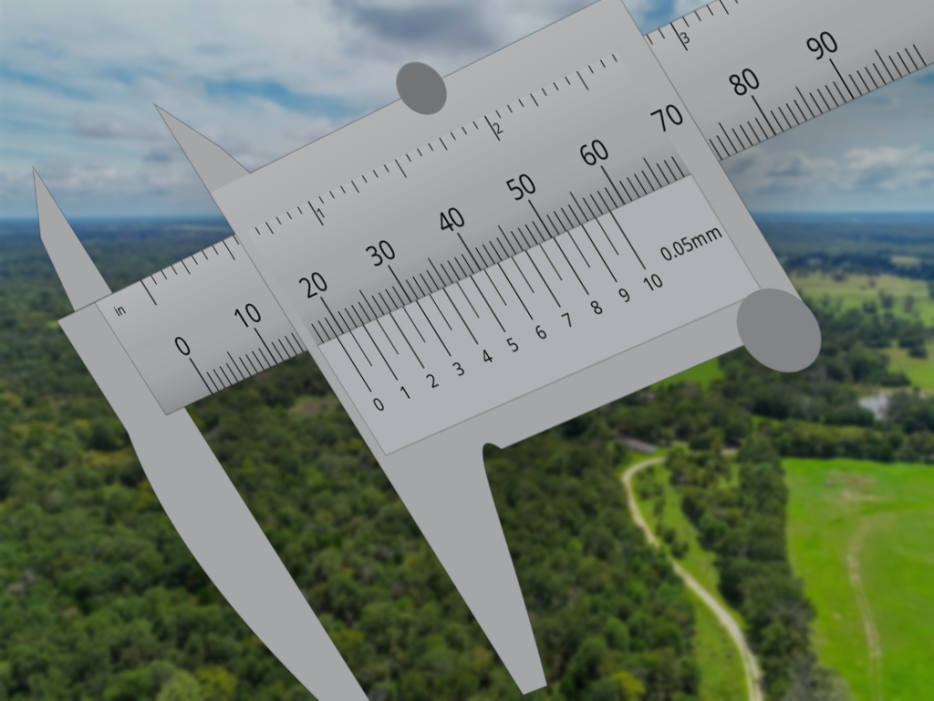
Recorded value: value=19.0 unit=mm
